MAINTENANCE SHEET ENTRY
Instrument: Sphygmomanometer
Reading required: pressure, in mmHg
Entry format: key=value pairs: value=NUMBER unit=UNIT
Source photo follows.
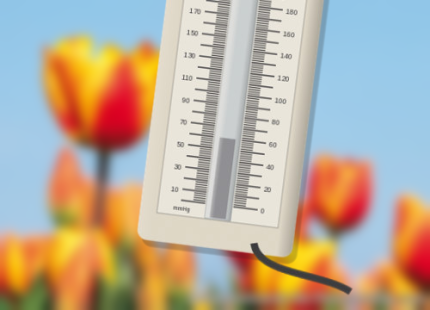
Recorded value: value=60 unit=mmHg
